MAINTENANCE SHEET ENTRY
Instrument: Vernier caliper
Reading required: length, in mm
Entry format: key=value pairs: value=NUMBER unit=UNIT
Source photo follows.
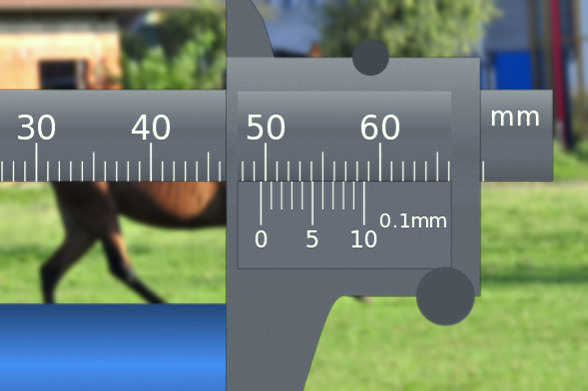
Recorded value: value=49.6 unit=mm
